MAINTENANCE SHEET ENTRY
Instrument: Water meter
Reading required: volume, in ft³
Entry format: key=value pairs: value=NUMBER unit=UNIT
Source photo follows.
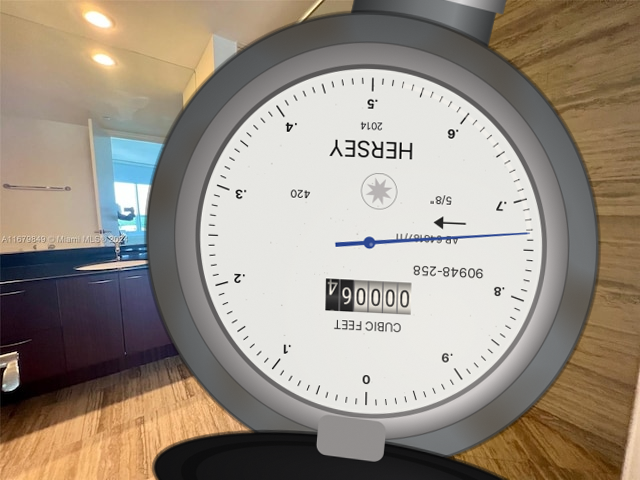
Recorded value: value=63.73 unit=ft³
